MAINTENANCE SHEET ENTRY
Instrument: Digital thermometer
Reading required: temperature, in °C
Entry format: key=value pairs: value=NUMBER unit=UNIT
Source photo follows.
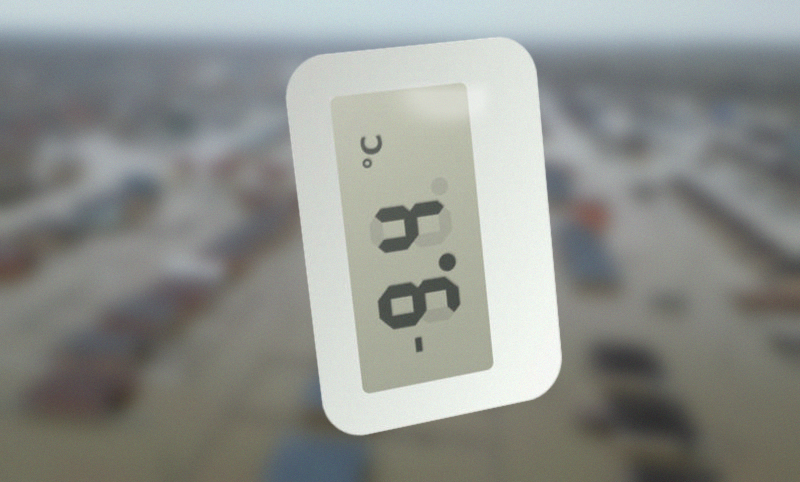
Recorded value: value=-9.4 unit=°C
